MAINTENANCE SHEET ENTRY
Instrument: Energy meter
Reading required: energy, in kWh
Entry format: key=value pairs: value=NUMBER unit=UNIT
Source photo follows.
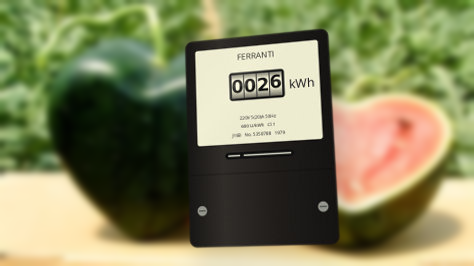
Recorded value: value=26 unit=kWh
